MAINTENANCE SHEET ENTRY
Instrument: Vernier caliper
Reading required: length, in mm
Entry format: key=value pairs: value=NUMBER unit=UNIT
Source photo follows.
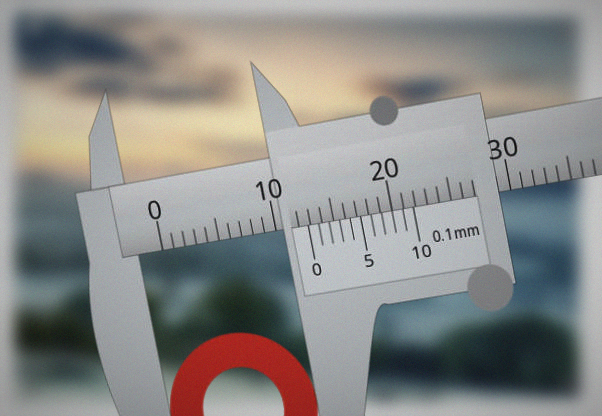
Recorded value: value=12.8 unit=mm
